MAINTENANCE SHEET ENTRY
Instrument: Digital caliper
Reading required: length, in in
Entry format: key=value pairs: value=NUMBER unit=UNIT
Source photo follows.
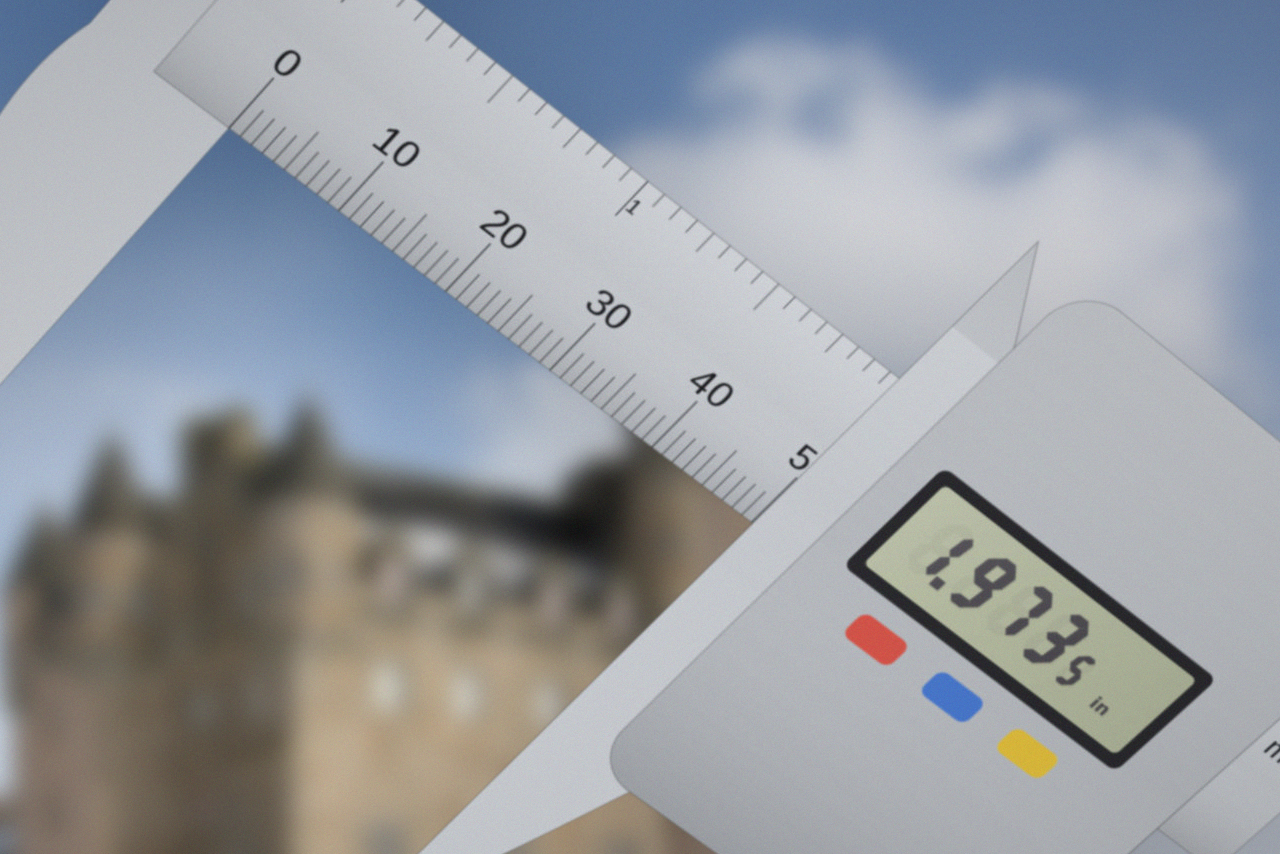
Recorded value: value=1.9735 unit=in
